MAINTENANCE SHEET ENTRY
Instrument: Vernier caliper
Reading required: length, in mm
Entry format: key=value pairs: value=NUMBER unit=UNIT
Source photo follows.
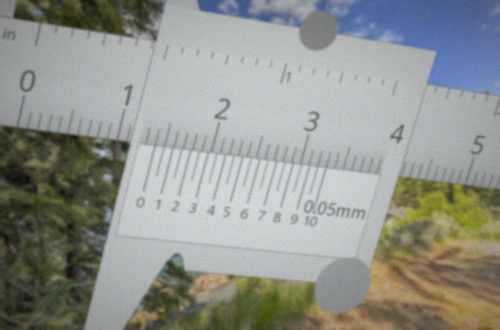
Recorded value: value=14.0 unit=mm
